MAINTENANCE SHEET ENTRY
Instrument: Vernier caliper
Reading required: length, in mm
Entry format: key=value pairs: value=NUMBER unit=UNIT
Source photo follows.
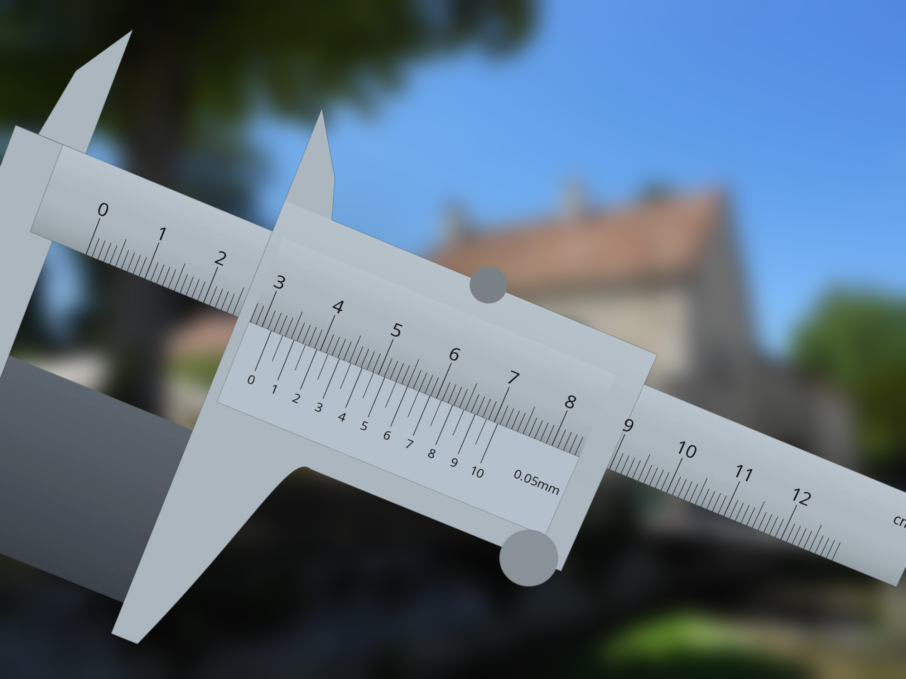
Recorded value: value=31.6 unit=mm
